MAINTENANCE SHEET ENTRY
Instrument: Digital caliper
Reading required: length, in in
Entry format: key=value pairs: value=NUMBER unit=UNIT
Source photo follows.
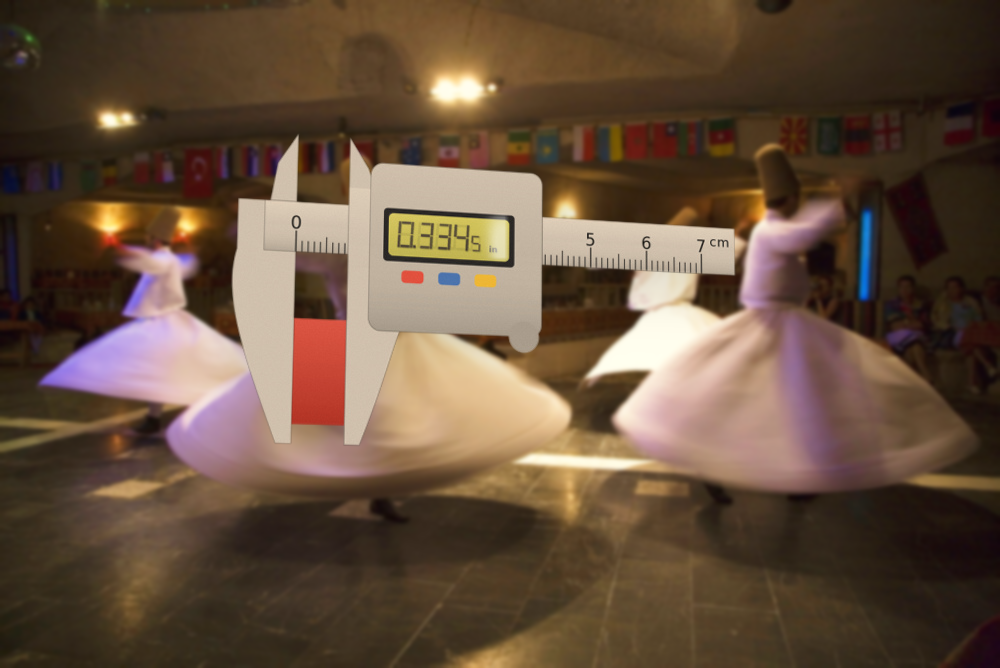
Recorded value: value=0.3345 unit=in
